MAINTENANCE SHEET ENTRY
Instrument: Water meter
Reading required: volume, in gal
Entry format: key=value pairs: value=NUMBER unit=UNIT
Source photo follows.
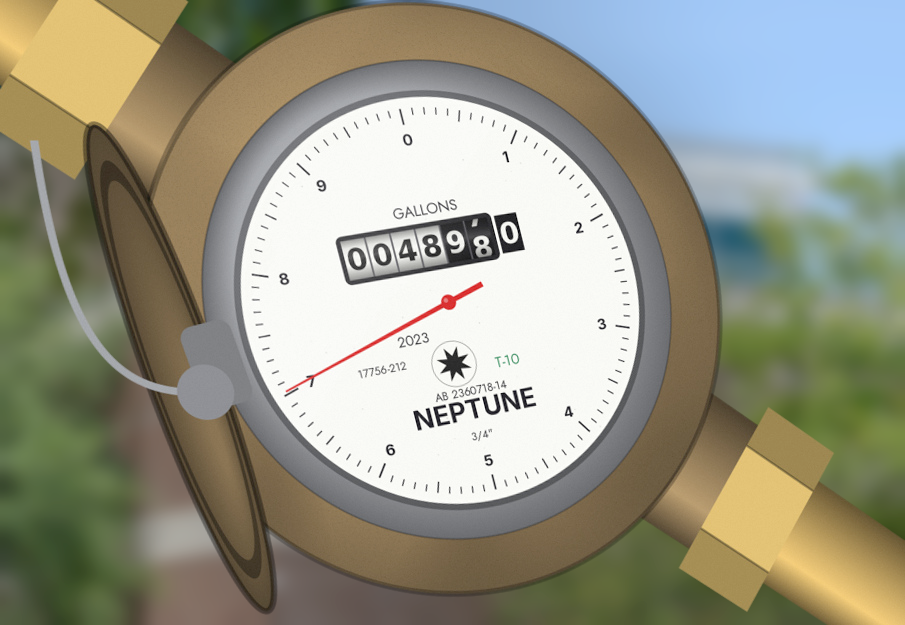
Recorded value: value=48977.0 unit=gal
